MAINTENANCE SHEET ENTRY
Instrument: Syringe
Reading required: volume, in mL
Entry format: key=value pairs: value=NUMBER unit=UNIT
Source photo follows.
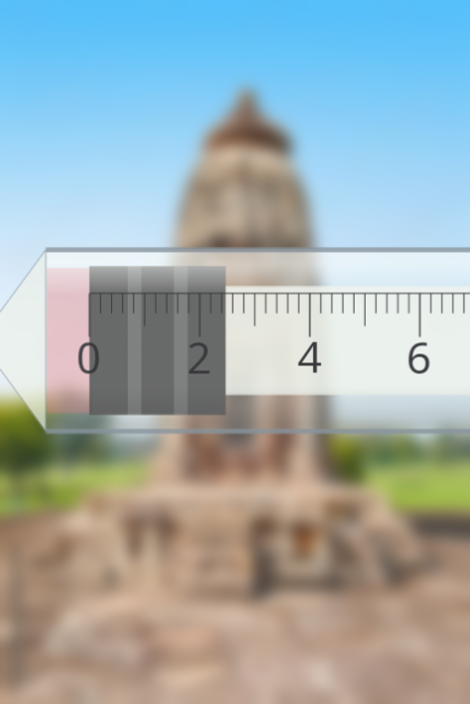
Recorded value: value=0 unit=mL
